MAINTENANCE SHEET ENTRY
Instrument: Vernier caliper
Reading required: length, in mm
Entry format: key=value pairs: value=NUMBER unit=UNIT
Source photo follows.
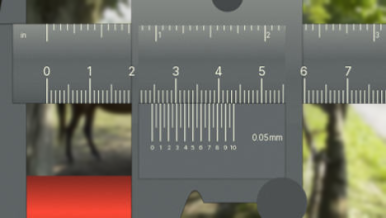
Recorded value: value=24.5 unit=mm
